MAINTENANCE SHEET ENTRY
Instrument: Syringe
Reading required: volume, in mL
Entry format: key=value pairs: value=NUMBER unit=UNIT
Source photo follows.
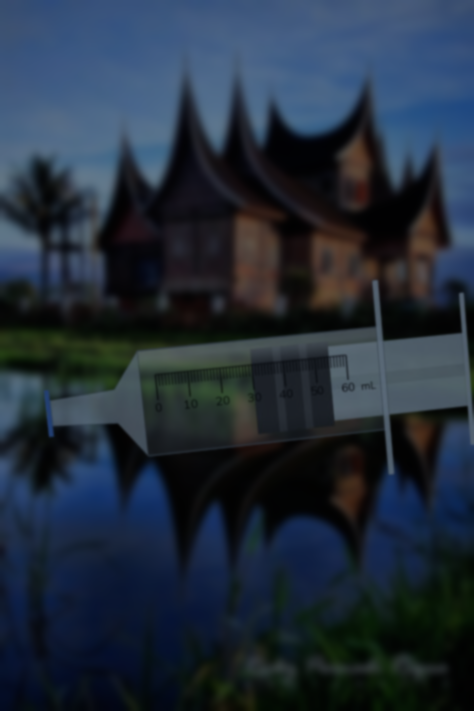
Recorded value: value=30 unit=mL
